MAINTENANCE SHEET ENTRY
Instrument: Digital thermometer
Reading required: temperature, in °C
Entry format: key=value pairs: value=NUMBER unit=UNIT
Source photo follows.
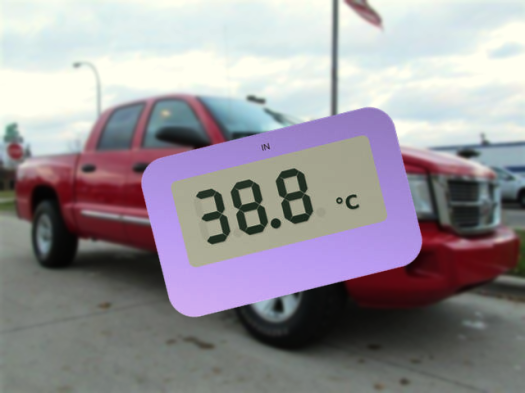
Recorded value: value=38.8 unit=°C
